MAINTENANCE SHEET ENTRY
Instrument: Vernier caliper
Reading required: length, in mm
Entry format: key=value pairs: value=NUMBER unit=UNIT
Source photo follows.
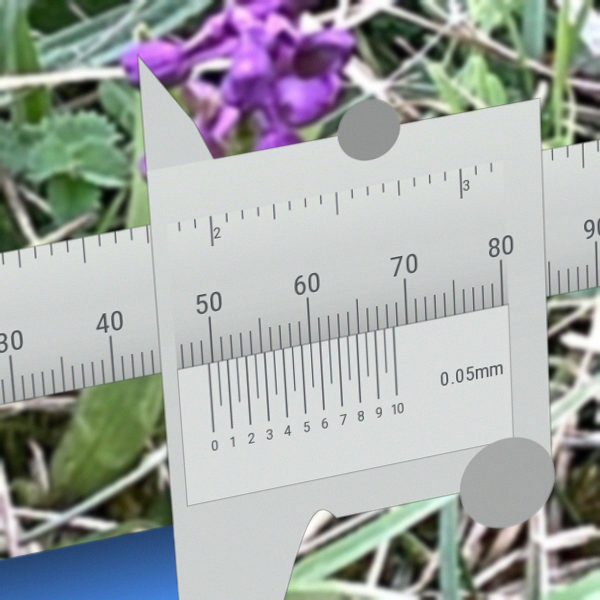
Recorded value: value=49.6 unit=mm
